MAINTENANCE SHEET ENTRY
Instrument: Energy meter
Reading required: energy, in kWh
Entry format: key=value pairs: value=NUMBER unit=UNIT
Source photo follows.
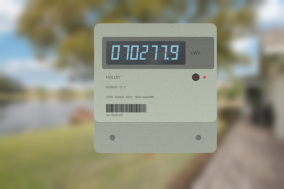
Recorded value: value=70277.9 unit=kWh
